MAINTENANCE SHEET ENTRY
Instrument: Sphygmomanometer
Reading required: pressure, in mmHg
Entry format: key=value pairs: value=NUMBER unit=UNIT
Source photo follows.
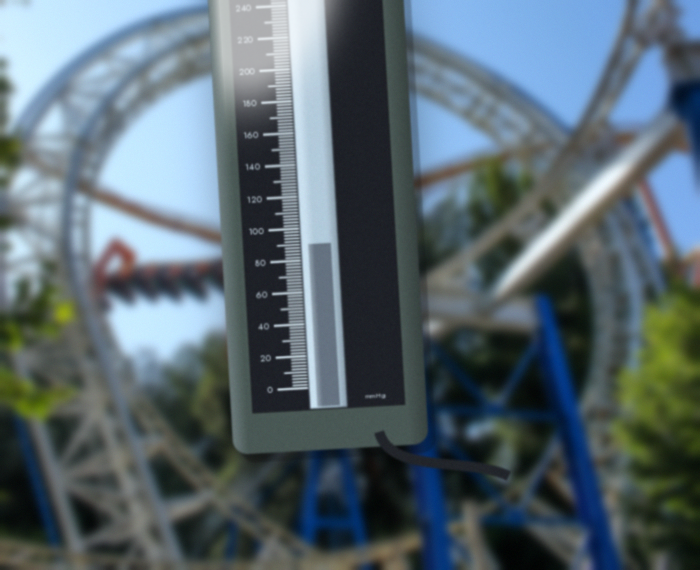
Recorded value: value=90 unit=mmHg
